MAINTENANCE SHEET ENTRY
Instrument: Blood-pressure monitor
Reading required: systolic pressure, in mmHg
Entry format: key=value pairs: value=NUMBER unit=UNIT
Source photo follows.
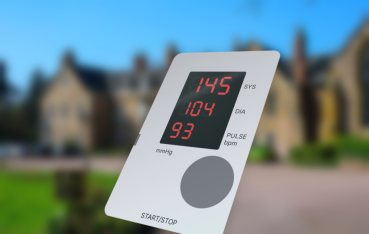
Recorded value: value=145 unit=mmHg
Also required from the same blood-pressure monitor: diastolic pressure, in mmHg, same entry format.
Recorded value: value=104 unit=mmHg
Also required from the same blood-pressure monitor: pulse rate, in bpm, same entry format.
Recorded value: value=93 unit=bpm
